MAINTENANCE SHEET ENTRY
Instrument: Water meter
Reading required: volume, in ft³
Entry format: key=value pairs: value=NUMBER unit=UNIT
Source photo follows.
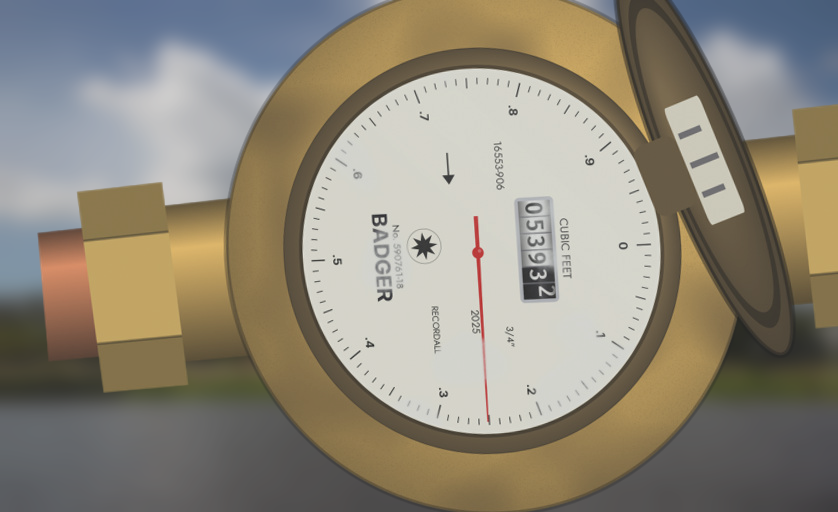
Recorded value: value=53932.25 unit=ft³
